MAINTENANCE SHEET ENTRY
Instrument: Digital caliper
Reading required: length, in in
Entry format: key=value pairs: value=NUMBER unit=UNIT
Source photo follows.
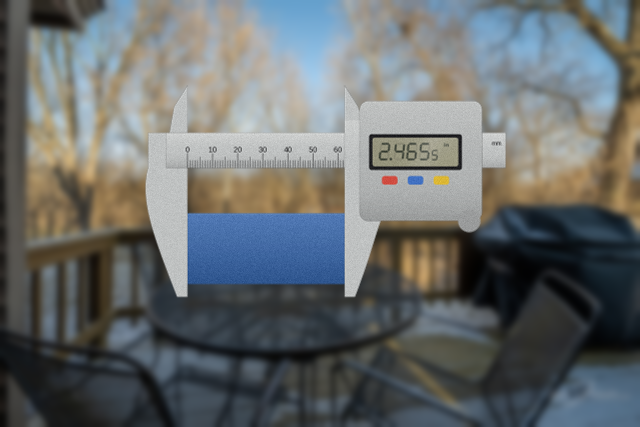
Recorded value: value=2.4655 unit=in
